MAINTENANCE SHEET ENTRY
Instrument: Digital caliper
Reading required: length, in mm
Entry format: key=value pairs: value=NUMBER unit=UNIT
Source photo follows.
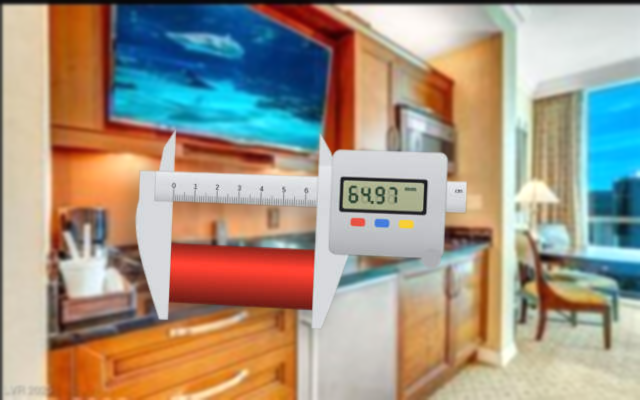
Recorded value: value=64.97 unit=mm
